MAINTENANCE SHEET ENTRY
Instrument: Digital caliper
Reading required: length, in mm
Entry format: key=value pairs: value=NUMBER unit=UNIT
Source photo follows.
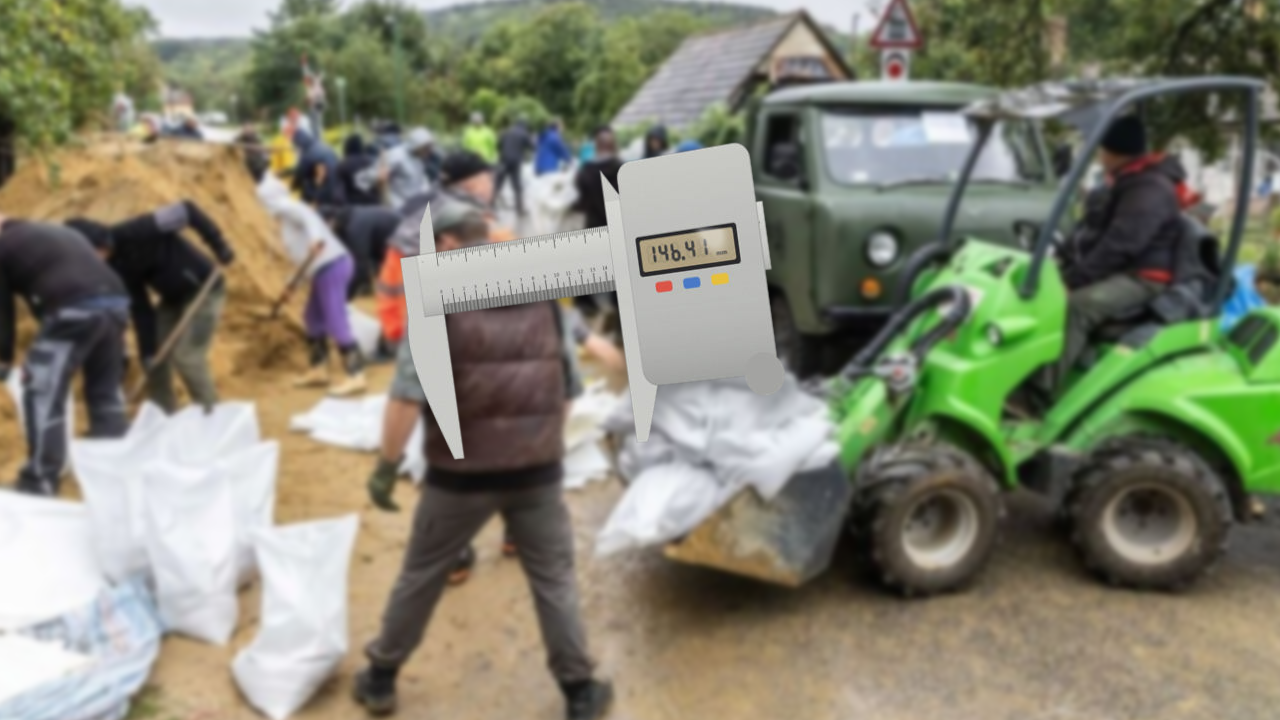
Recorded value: value=146.41 unit=mm
